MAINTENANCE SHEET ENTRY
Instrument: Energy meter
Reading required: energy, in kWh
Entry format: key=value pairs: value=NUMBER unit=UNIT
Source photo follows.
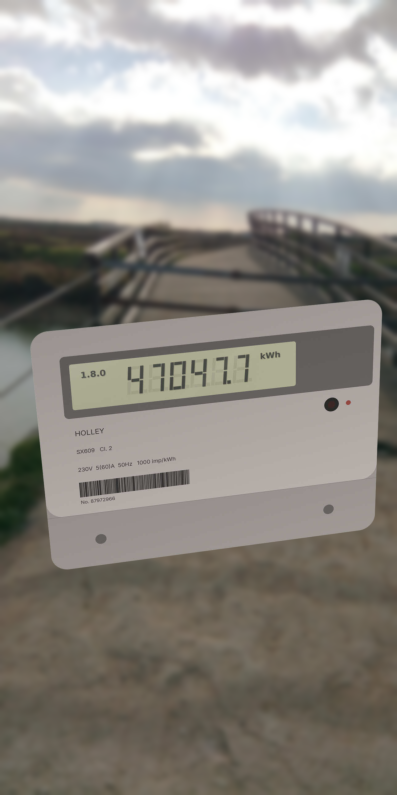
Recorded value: value=47047.7 unit=kWh
